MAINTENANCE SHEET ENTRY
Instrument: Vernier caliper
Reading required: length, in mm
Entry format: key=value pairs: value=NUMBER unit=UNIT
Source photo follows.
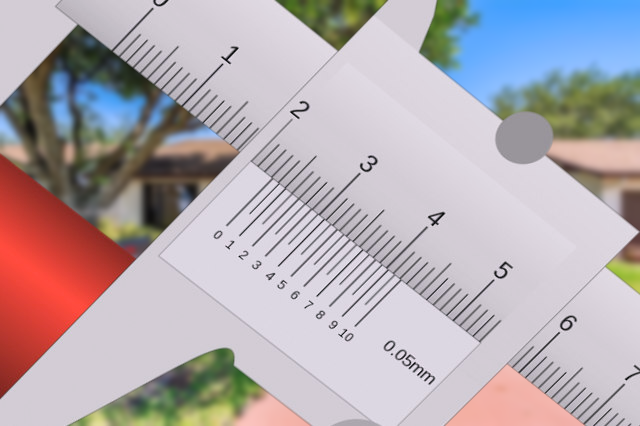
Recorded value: value=23.2 unit=mm
